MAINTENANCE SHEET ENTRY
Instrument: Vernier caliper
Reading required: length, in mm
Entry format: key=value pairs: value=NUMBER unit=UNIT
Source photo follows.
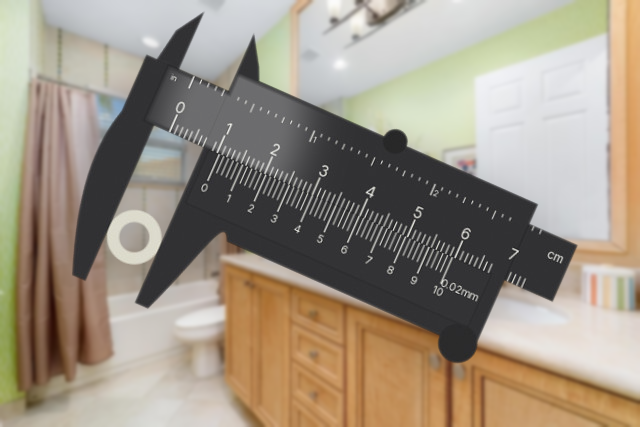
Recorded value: value=10.5 unit=mm
